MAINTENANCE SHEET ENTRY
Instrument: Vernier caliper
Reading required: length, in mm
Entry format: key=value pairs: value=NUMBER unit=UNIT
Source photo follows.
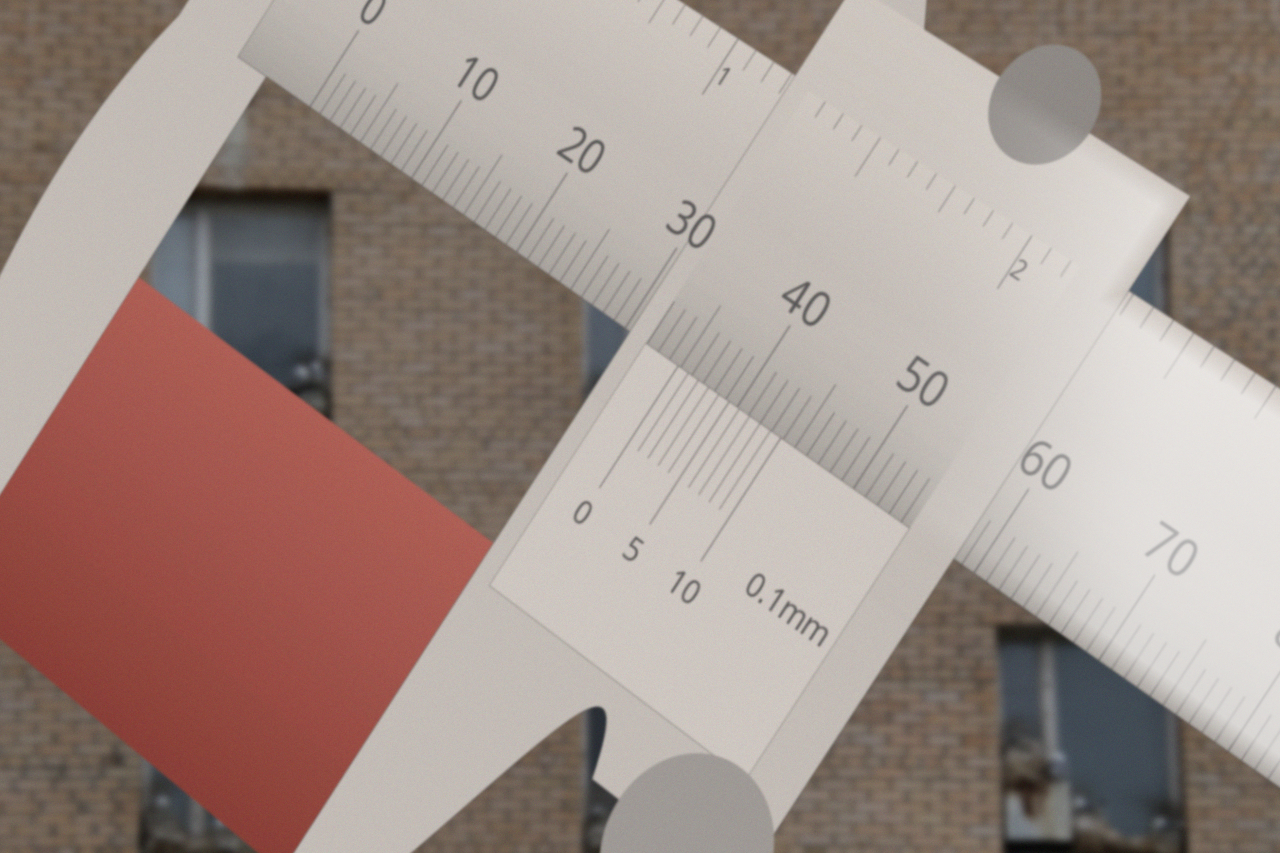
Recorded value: value=34.8 unit=mm
